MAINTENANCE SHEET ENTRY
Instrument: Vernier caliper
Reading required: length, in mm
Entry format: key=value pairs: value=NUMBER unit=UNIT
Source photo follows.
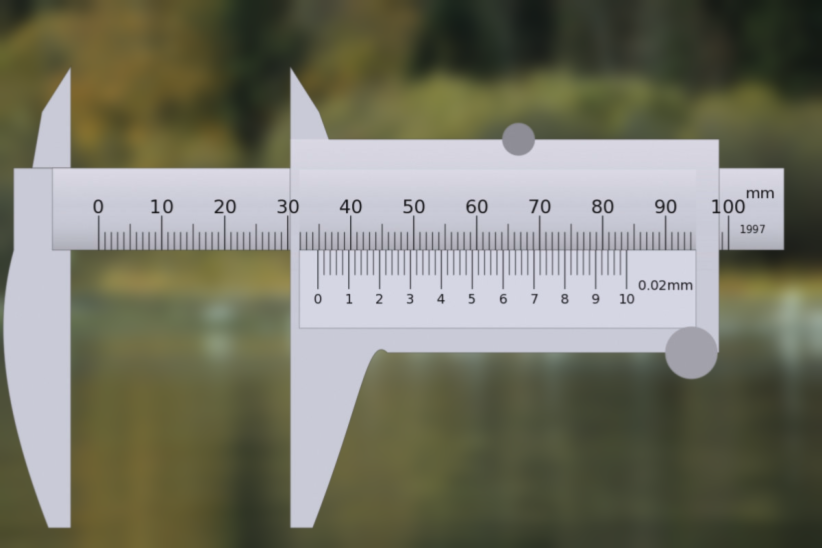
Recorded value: value=34.8 unit=mm
